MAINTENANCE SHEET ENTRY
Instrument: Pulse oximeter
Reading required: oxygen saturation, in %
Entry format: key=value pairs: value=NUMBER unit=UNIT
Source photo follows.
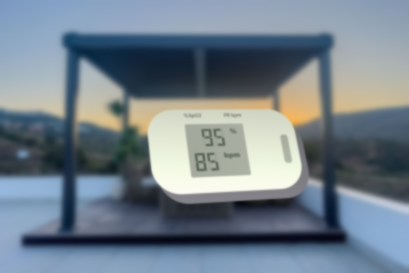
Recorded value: value=95 unit=%
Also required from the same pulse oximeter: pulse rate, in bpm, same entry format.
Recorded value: value=85 unit=bpm
